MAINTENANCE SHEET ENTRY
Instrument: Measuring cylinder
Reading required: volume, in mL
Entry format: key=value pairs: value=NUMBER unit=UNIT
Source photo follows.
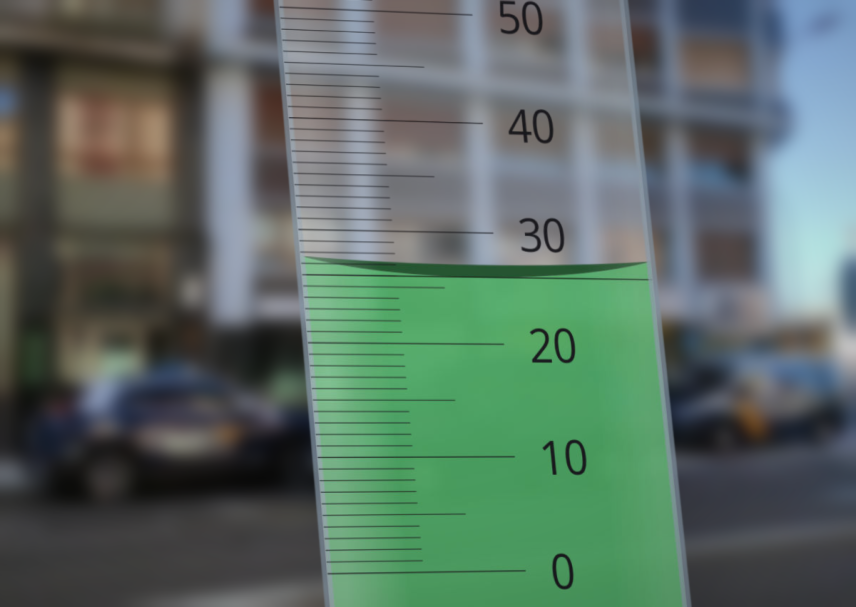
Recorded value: value=26 unit=mL
